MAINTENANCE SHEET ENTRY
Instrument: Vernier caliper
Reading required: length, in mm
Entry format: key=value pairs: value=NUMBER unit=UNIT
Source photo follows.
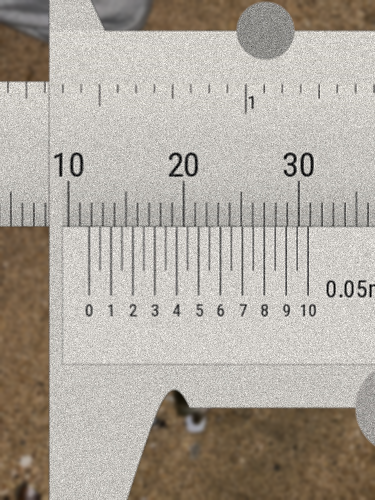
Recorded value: value=11.8 unit=mm
